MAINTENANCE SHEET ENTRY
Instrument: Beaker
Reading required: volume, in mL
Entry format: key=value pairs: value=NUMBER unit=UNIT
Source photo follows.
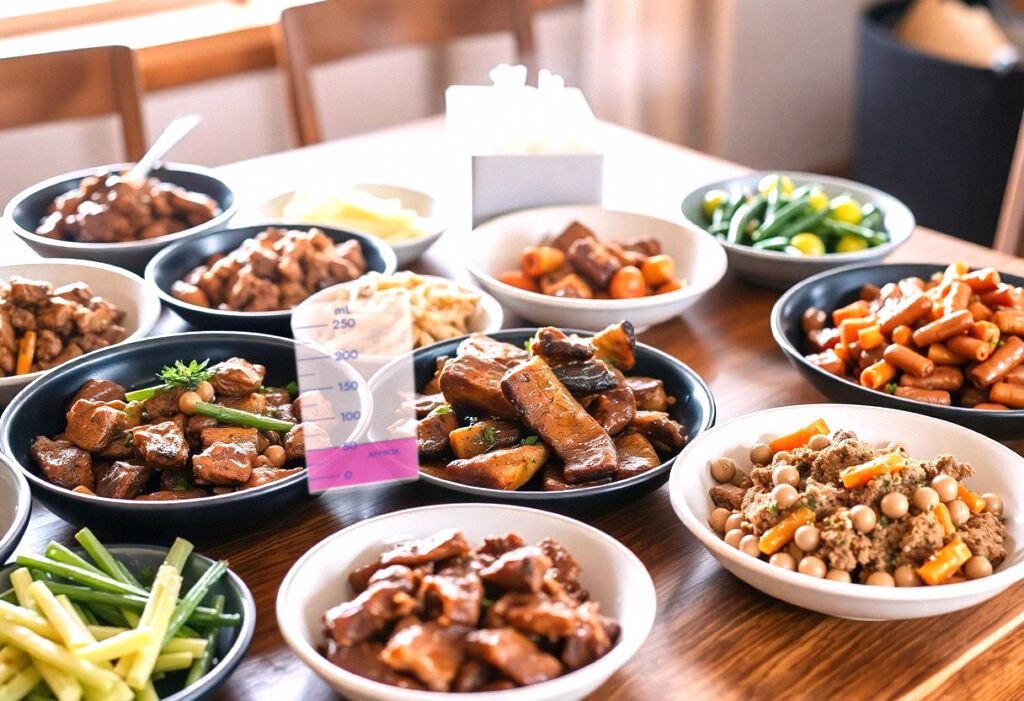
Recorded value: value=50 unit=mL
